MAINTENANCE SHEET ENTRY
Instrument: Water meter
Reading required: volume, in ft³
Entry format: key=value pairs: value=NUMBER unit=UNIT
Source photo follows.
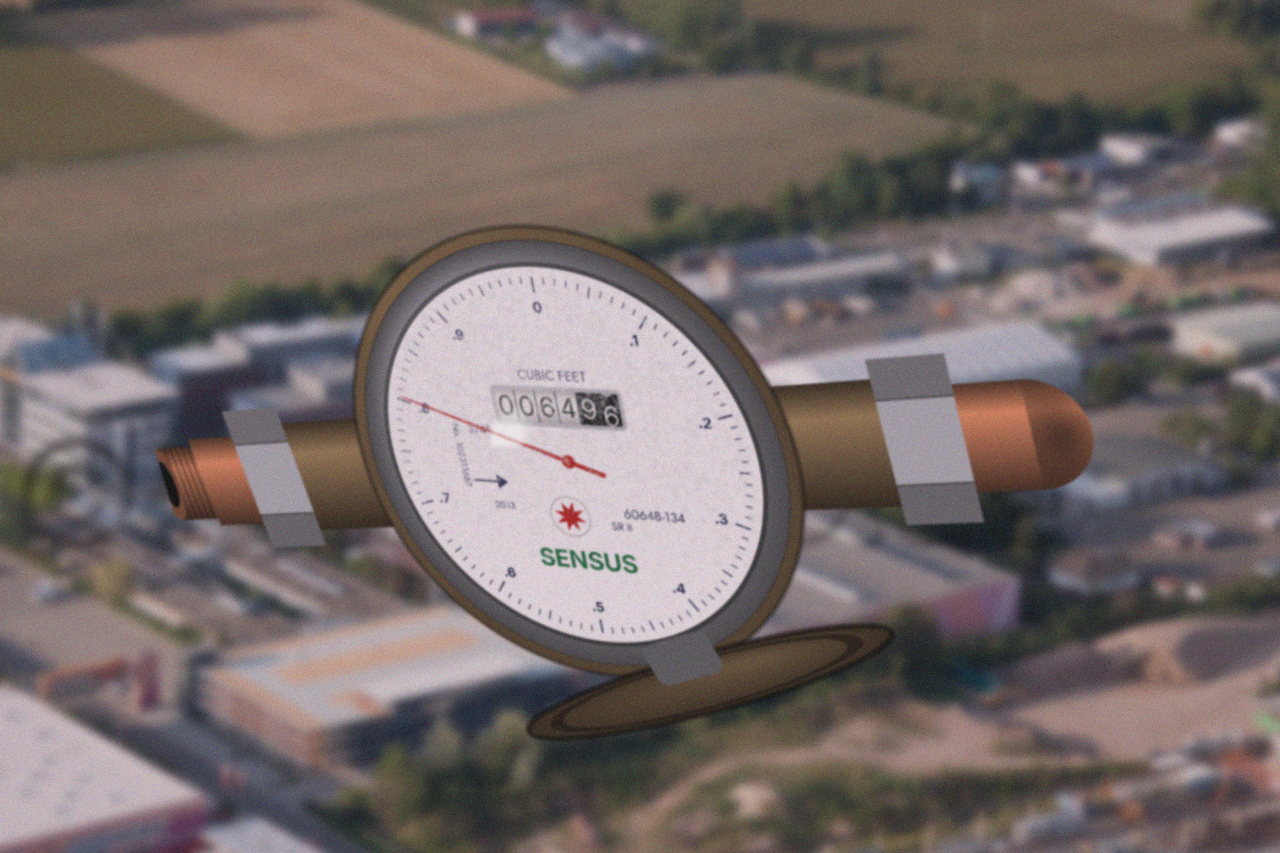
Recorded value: value=6495.80 unit=ft³
